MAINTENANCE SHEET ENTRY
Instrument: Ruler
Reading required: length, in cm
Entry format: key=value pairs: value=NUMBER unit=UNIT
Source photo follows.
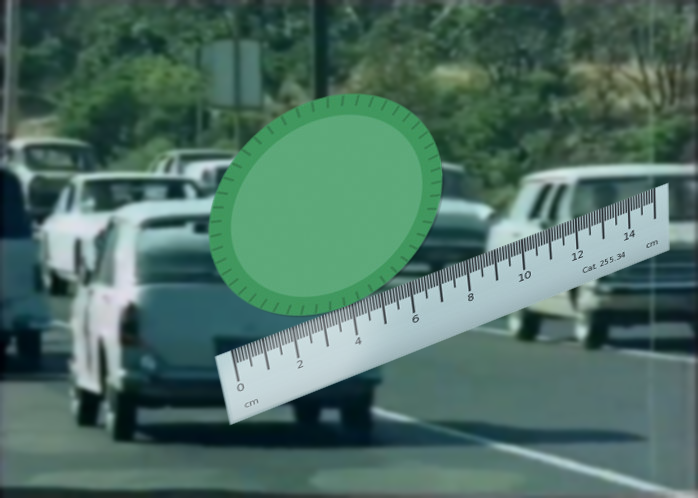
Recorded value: value=7.5 unit=cm
